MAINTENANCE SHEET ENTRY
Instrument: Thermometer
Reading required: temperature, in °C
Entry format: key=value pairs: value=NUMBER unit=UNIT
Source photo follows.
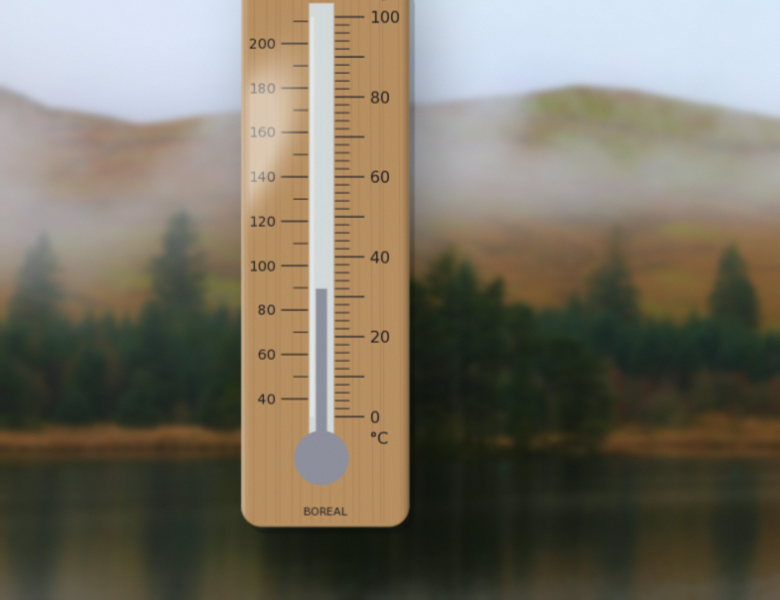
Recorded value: value=32 unit=°C
